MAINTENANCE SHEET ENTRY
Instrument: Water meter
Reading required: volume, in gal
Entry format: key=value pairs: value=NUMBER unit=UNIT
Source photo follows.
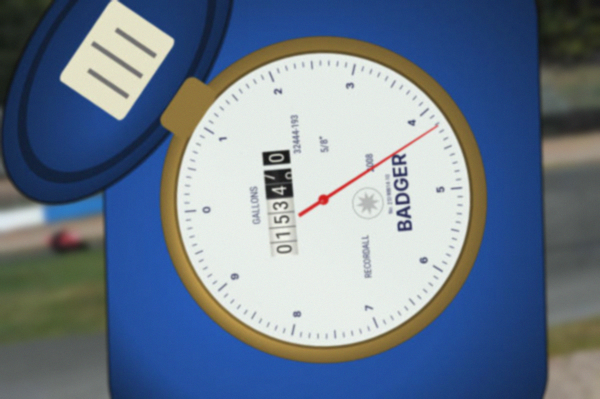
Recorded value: value=153474.2 unit=gal
